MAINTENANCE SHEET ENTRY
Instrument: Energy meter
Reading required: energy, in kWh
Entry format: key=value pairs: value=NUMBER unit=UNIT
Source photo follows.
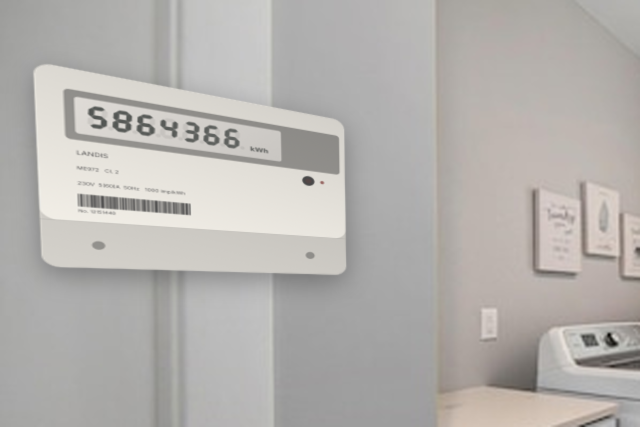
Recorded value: value=5864366 unit=kWh
